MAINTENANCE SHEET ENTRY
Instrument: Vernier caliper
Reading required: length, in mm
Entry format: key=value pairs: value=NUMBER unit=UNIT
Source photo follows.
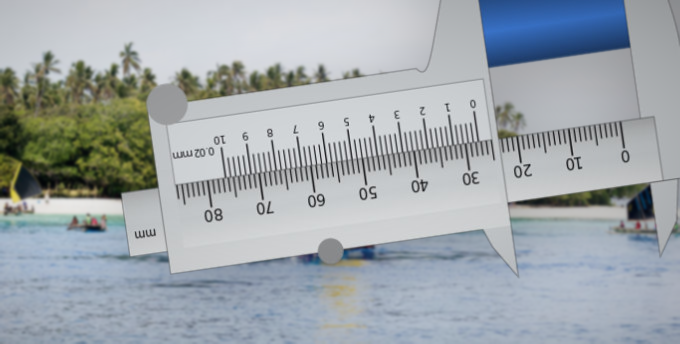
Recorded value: value=27.5 unit=mm
